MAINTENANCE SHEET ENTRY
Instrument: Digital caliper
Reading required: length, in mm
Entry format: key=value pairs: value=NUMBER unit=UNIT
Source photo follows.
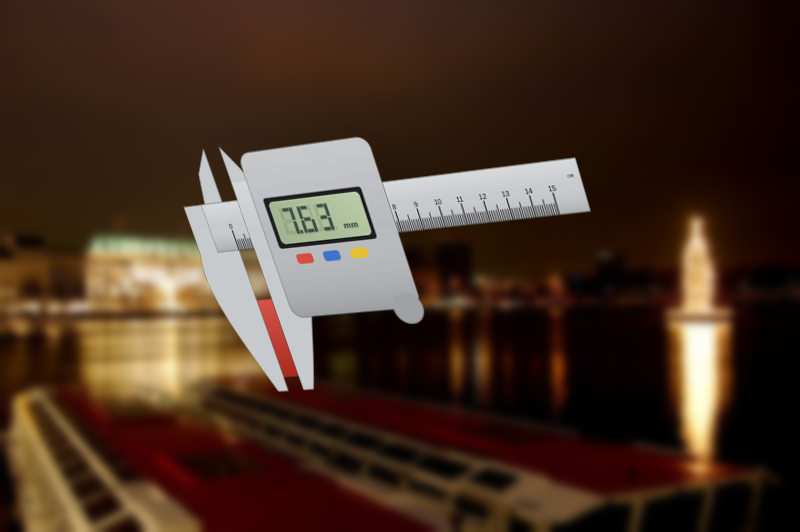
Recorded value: value=7.63 unit=mm
